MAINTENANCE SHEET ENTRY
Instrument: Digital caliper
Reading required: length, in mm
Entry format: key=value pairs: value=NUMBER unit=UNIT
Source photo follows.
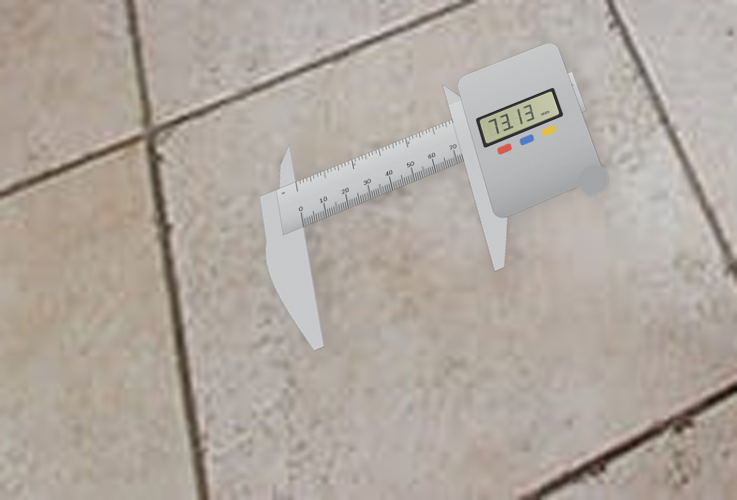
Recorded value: value=73.13 unit=mm
